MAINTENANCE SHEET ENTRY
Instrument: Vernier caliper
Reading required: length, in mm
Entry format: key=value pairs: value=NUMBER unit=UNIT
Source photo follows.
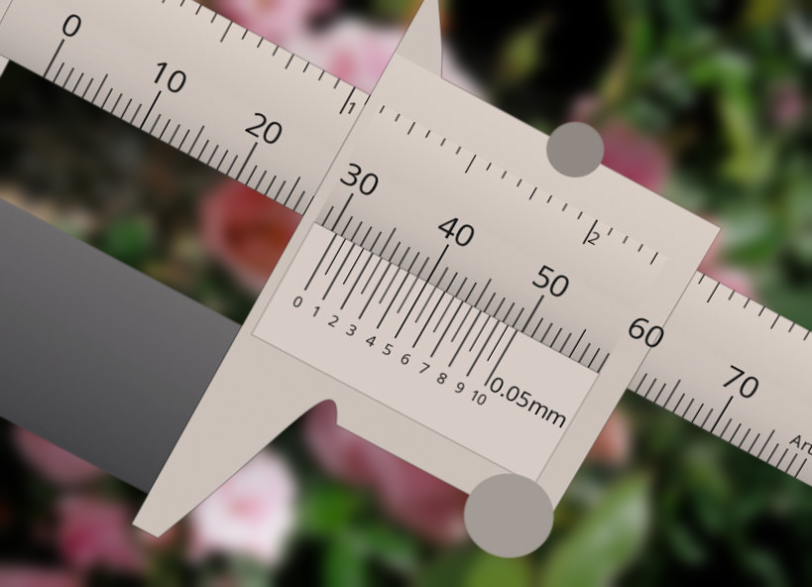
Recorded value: value=30.5 unit=mm
